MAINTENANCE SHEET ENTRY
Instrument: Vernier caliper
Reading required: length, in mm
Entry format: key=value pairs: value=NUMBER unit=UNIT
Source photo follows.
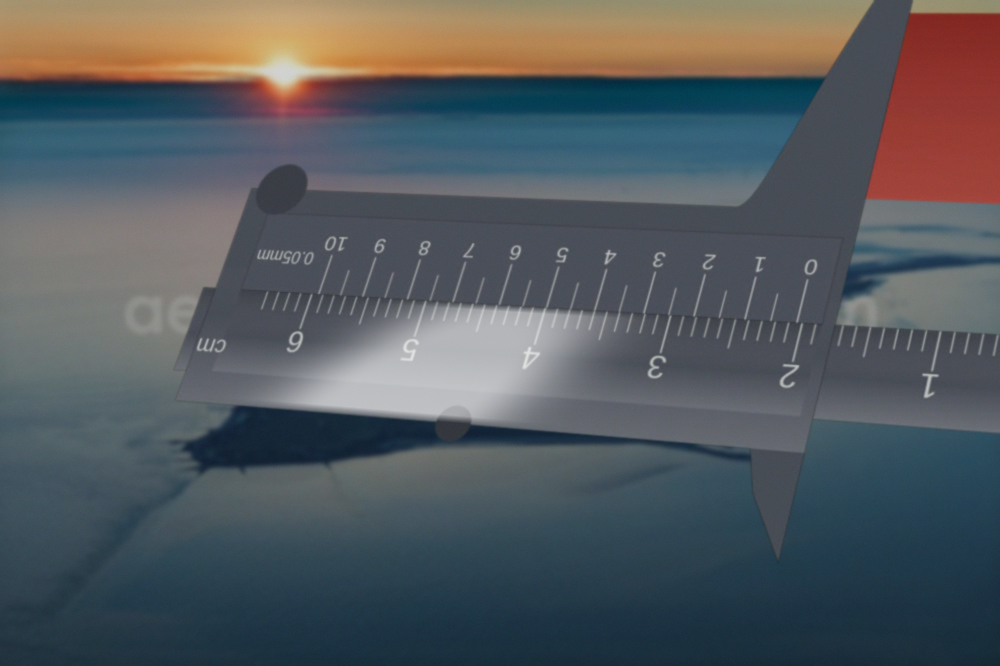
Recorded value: value=20.4 unit=mm
